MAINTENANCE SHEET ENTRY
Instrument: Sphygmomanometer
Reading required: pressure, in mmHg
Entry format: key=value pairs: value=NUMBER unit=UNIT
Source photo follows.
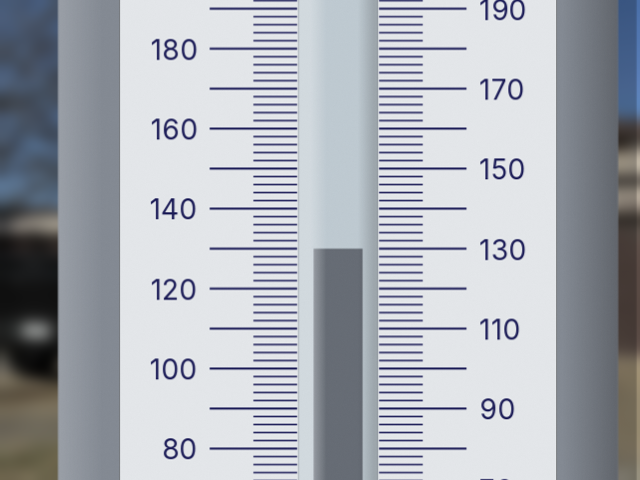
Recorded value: value=130 unit=mmHg
